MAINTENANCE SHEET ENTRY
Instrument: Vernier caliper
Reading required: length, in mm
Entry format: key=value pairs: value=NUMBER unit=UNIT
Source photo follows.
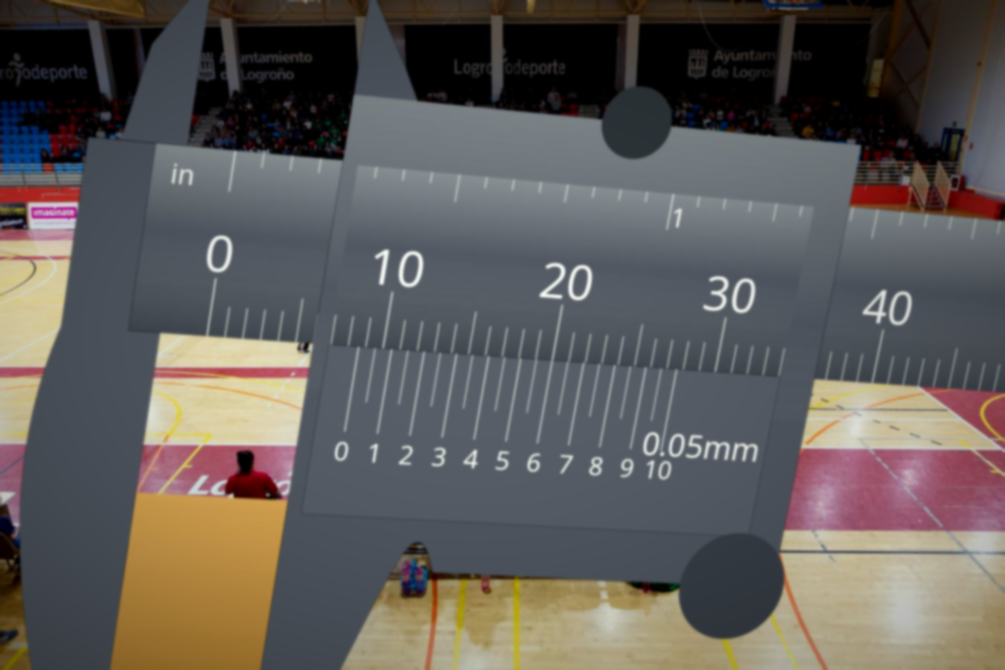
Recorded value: value=8.6 unit=mm
